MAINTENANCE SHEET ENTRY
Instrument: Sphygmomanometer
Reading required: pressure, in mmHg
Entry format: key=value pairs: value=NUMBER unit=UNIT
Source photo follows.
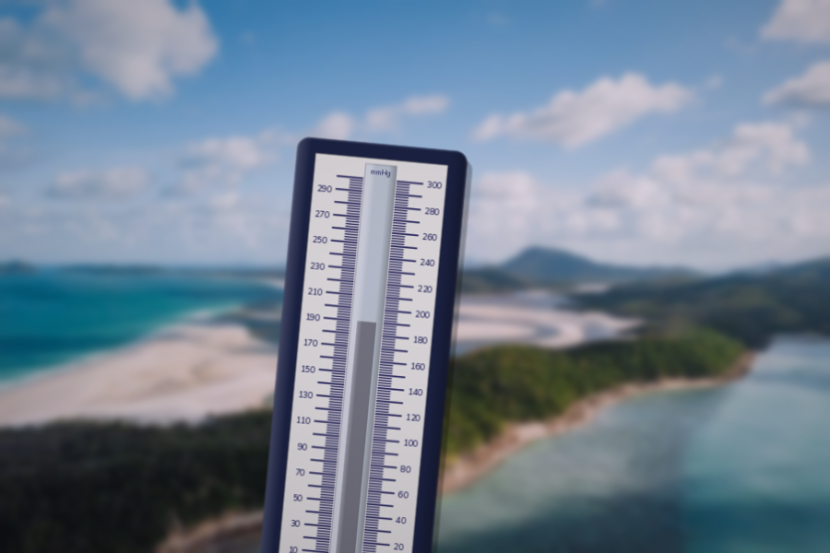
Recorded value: value=190 unit=mmHg
